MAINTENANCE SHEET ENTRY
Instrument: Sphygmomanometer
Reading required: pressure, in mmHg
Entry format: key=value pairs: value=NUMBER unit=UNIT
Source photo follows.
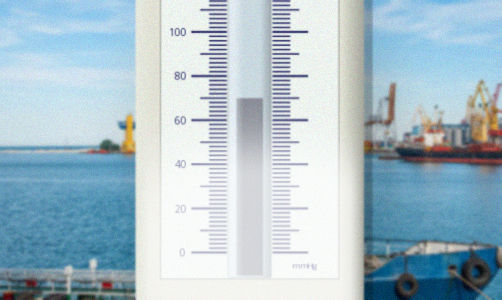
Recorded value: value=70 unit=mmHg
